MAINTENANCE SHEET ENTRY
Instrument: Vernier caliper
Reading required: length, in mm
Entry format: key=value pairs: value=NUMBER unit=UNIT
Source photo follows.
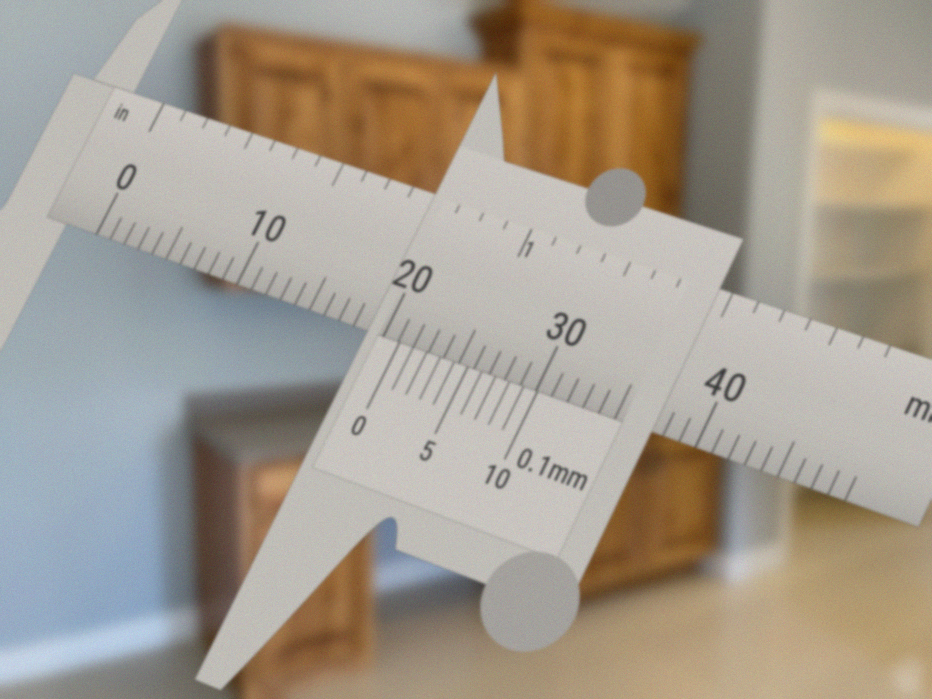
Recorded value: value=21.1 unit=mm
